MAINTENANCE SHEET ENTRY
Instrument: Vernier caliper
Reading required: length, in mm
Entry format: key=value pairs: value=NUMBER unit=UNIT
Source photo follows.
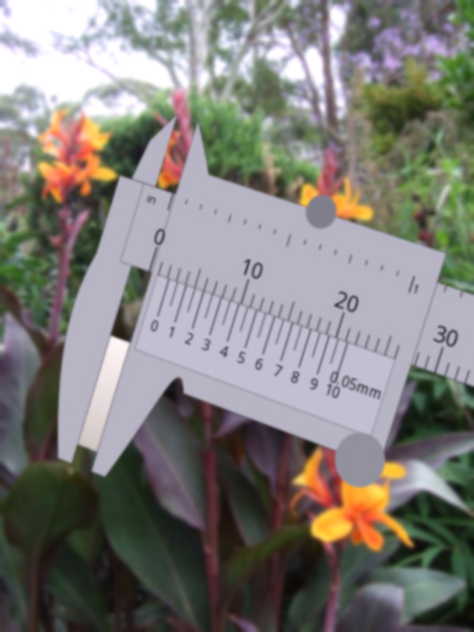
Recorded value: value=2.2 unit=mm
